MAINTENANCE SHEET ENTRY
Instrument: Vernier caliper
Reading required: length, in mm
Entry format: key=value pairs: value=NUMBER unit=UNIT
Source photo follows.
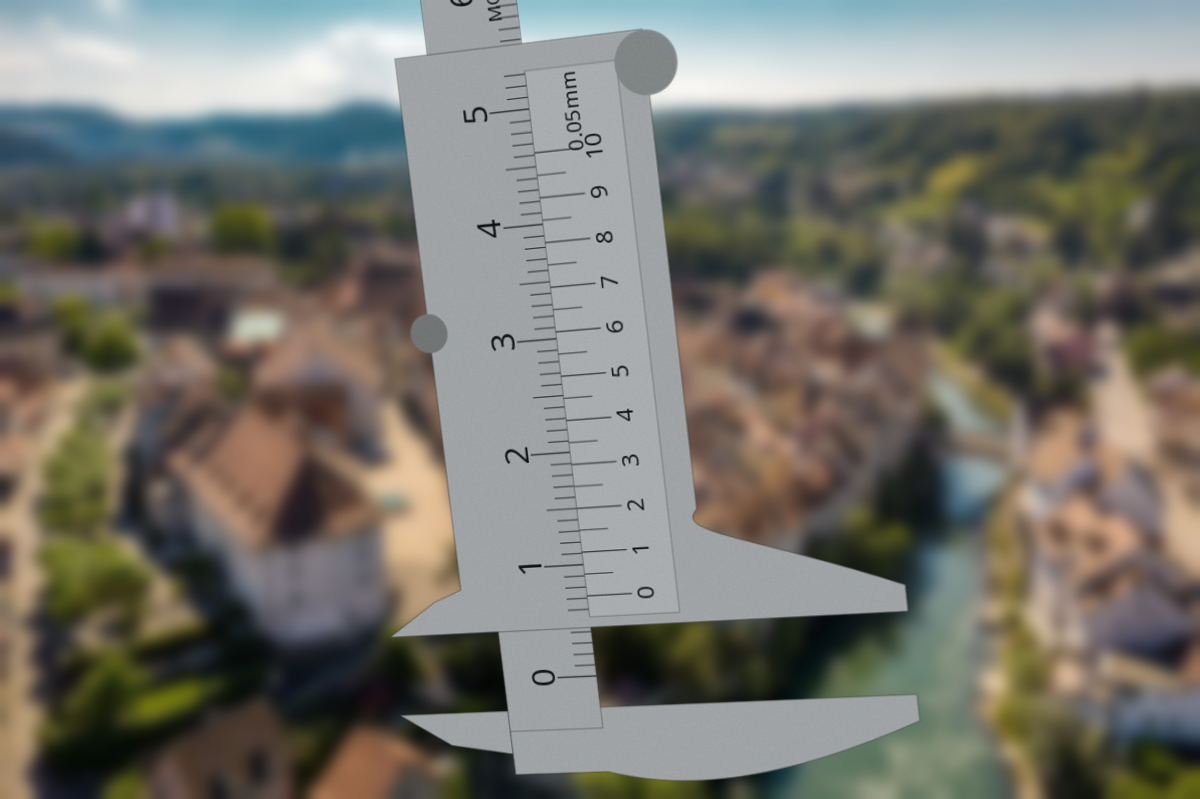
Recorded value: value=7.2 unit=mm
